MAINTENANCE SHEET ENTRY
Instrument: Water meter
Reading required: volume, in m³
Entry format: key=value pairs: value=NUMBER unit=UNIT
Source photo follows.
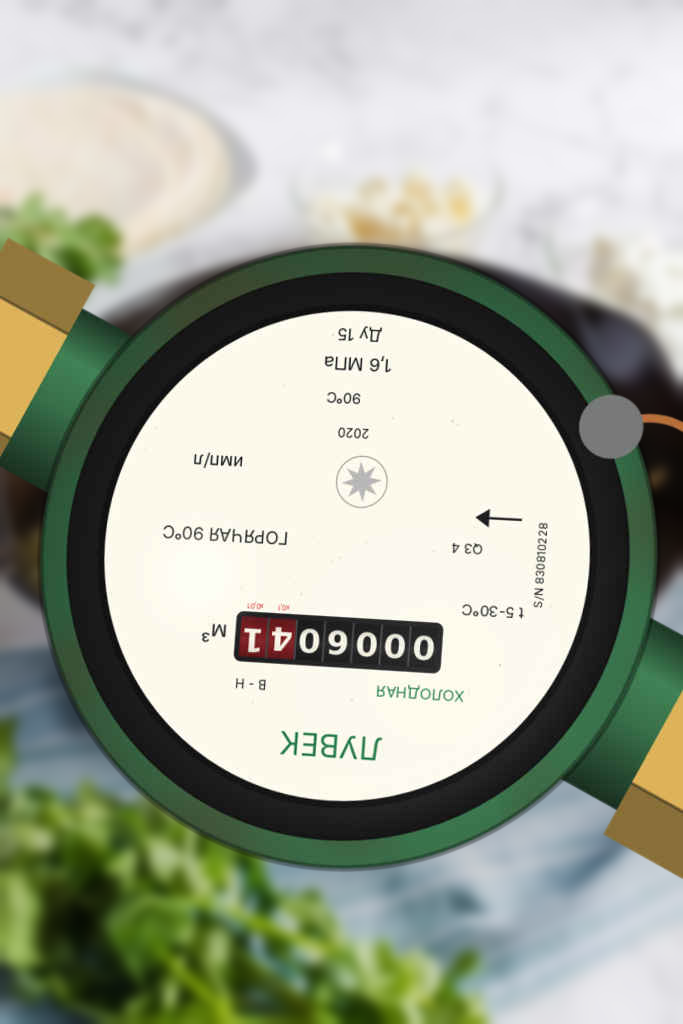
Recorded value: value=60.41 unit=m³
